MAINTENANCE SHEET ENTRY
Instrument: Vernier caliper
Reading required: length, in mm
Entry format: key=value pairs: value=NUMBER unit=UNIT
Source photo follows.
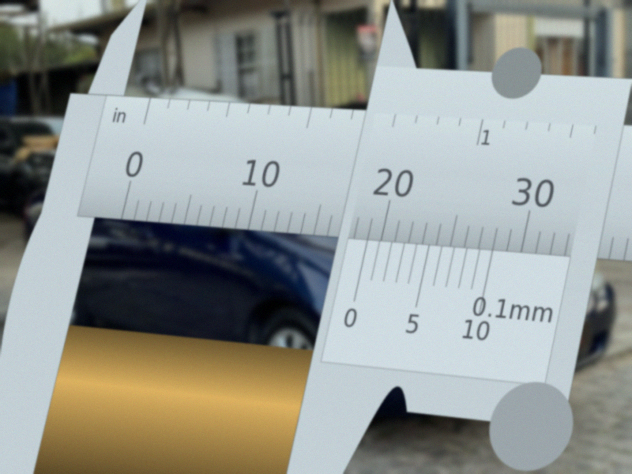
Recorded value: value=19.0 unit=mm
